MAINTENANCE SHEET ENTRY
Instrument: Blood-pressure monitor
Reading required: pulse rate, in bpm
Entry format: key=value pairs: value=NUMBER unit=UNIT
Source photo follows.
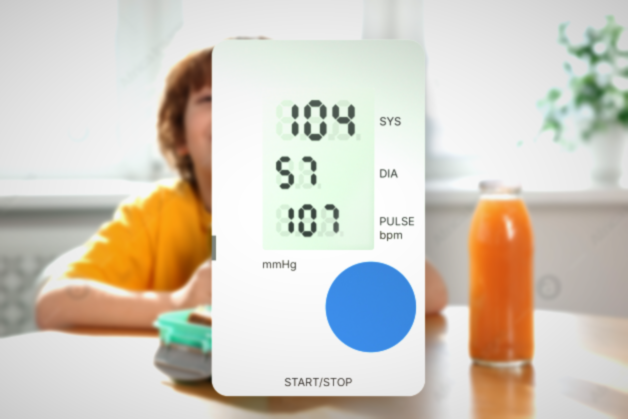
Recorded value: value=107 unit=bpm
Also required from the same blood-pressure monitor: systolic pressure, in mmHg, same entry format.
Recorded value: value=104 unit=mmHg
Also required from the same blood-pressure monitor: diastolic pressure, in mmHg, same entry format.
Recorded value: value=57 unit=mmHg
